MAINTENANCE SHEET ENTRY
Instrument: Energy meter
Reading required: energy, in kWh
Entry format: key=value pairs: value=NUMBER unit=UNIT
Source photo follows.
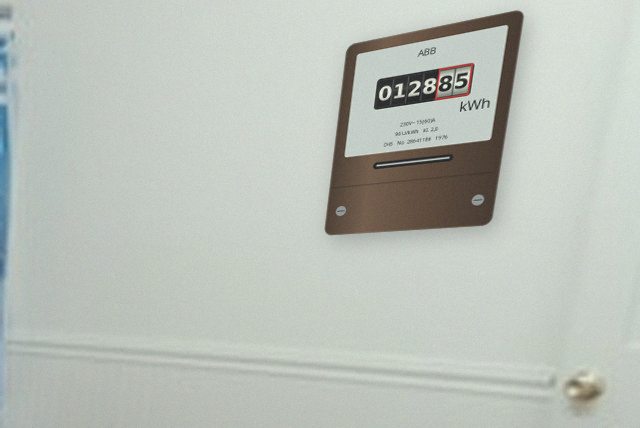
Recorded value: value=128.85 unit=kWh
